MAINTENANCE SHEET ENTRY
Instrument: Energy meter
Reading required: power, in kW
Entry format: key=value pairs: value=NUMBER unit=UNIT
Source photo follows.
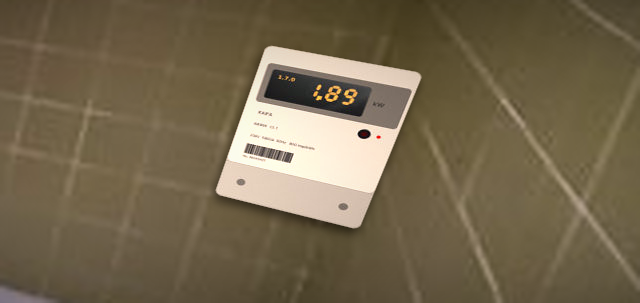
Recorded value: value=1.89 unit=kW
